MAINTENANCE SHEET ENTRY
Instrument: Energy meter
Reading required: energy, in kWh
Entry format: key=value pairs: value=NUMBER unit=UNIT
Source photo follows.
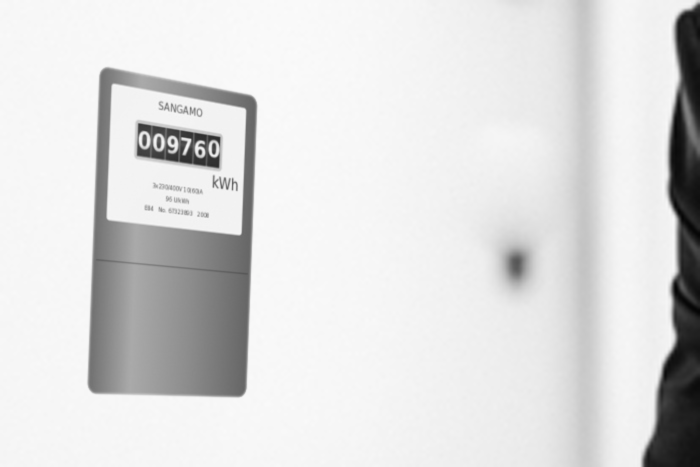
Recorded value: value=9760 unit=kWh
